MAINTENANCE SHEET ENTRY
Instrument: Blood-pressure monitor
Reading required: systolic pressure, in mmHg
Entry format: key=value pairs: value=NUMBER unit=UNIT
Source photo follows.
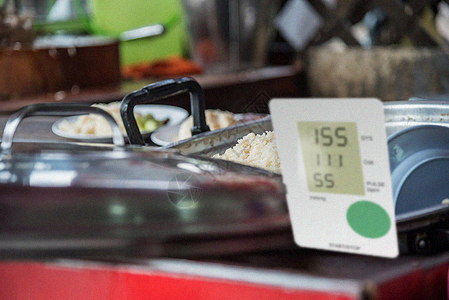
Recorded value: value=155 unit=mmHg
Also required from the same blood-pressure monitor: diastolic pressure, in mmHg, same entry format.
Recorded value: value=111 unit=mmHg
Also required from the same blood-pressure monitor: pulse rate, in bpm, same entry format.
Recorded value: value=55 unit=bpm
